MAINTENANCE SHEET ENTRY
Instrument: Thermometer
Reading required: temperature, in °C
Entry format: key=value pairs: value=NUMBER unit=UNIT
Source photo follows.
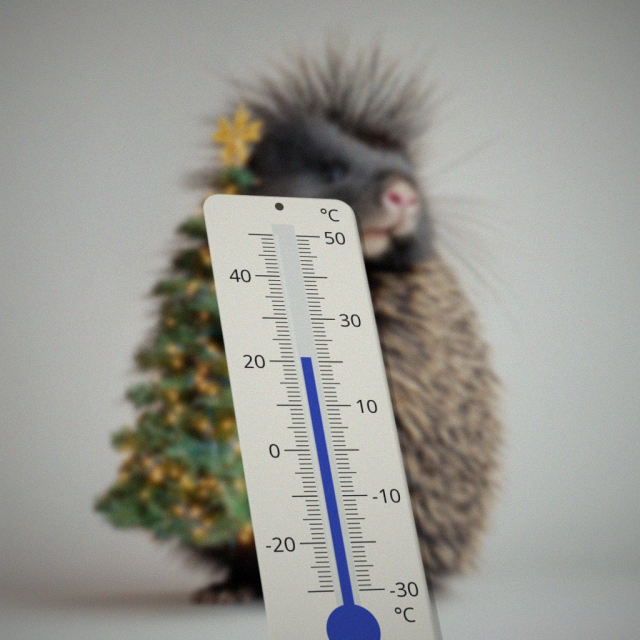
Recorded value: value=21 unit=°C
